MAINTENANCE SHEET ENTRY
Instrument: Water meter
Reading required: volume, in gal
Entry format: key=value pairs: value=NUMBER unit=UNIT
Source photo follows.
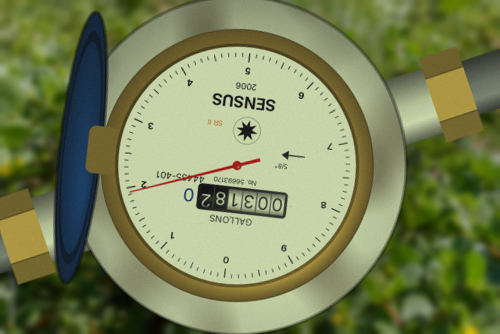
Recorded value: value=31821.9 unit=gal
